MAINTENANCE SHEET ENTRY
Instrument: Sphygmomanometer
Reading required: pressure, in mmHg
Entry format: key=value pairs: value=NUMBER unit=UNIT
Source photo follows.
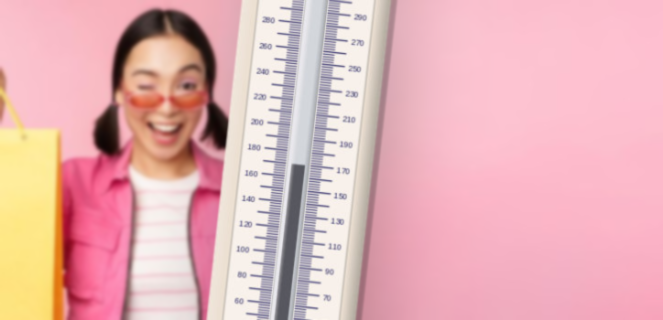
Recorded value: value=170 unit=mmHg
